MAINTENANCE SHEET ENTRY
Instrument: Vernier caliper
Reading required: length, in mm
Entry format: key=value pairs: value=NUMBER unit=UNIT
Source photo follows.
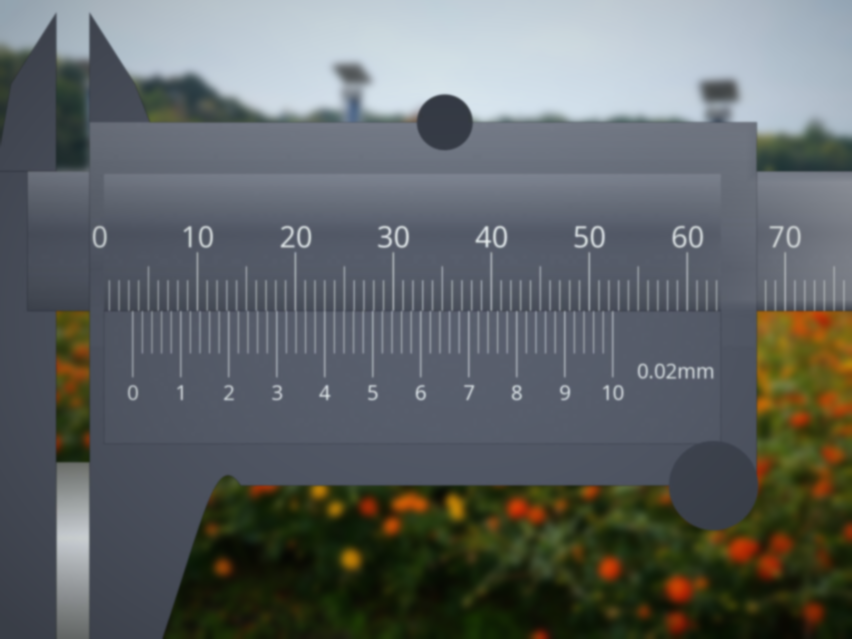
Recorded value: value=3.4 unit=mm
